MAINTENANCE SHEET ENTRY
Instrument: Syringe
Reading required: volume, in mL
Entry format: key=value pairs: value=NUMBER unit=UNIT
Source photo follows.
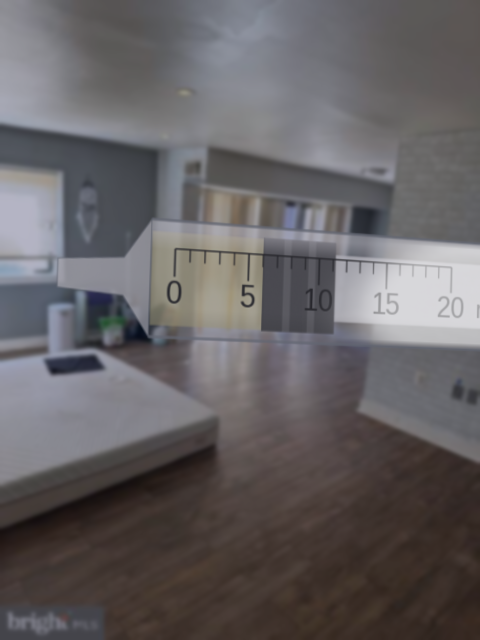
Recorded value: value=6 unit=mL
